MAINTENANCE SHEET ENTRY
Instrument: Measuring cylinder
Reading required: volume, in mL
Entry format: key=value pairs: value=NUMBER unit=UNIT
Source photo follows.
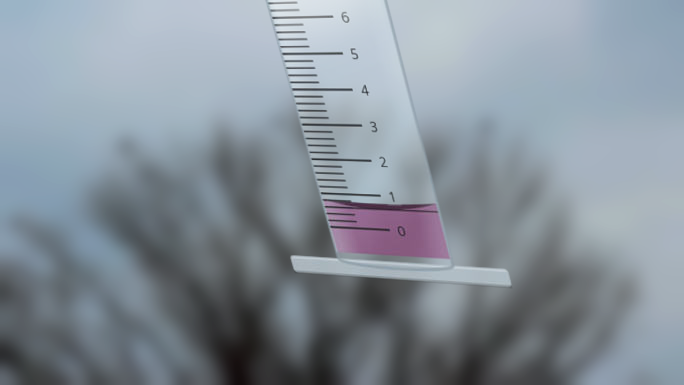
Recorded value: value=0.6 unit=mL
